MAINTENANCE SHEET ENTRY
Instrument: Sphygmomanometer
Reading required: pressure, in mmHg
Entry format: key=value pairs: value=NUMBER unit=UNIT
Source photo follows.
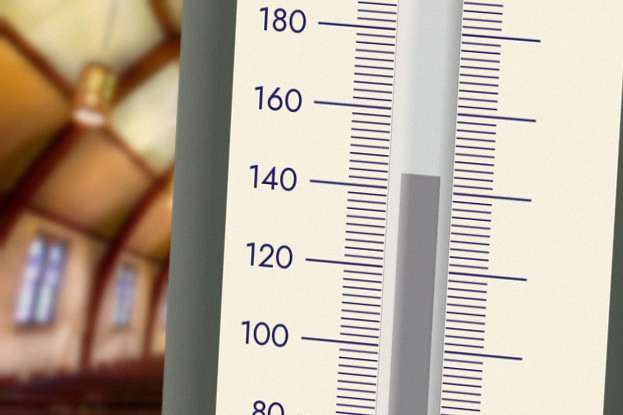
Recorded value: value=144 unit=mmHg
